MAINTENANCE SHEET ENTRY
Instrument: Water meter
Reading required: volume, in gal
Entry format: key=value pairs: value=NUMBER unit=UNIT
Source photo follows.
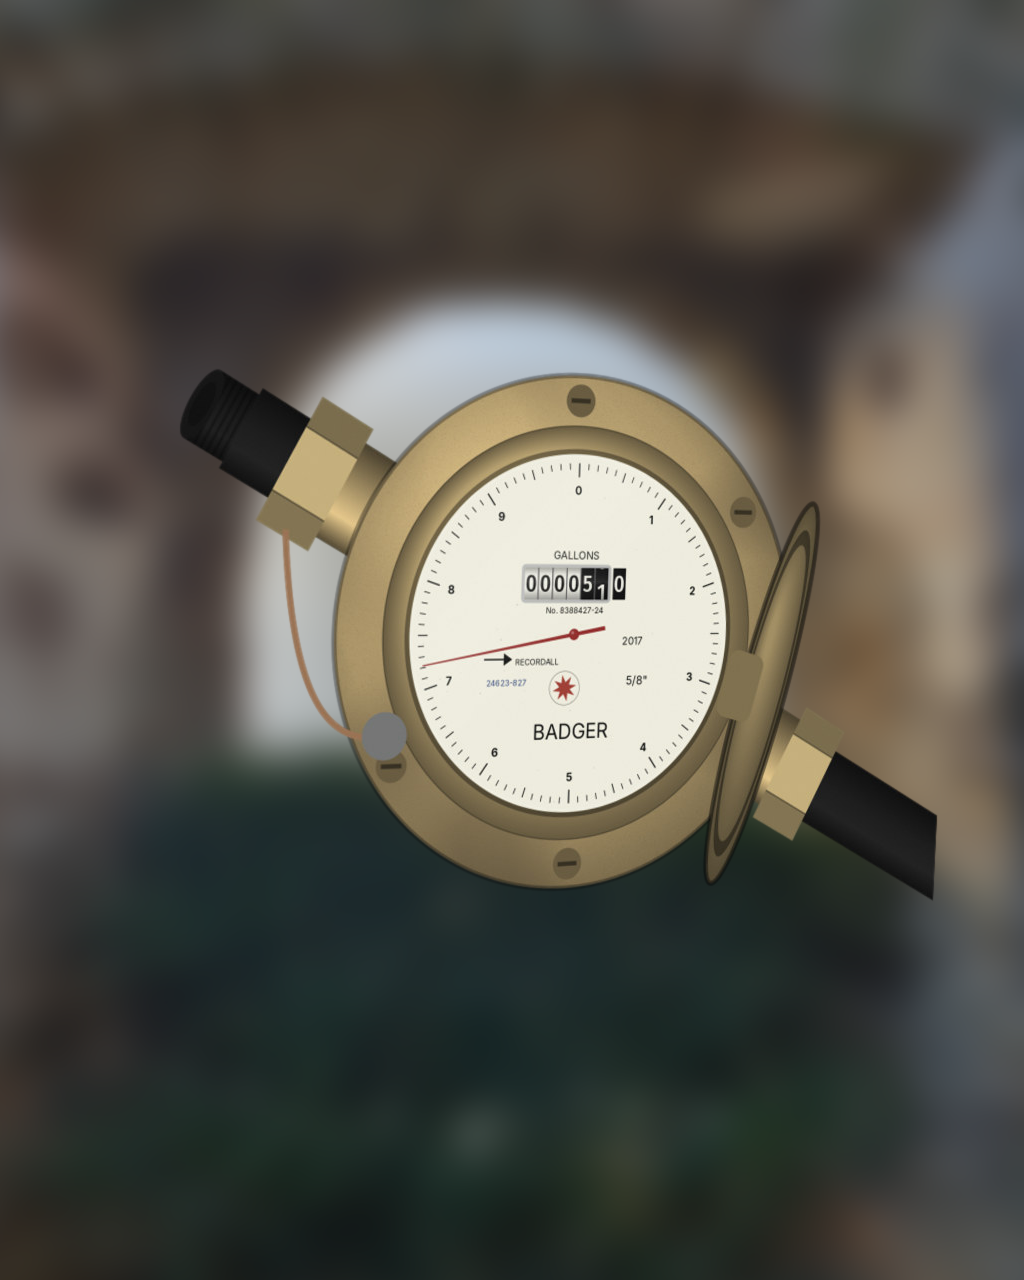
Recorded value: value=507.2 unit=gal
